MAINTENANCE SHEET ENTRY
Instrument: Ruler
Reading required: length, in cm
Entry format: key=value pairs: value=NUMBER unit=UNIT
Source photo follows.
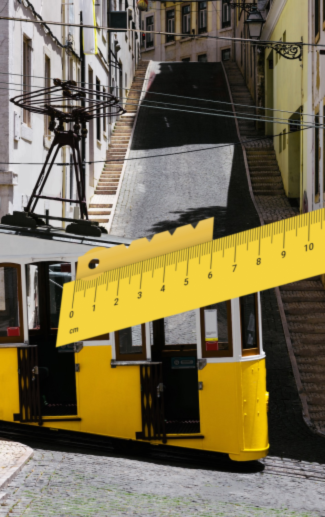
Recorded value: value=6 unit=cm
